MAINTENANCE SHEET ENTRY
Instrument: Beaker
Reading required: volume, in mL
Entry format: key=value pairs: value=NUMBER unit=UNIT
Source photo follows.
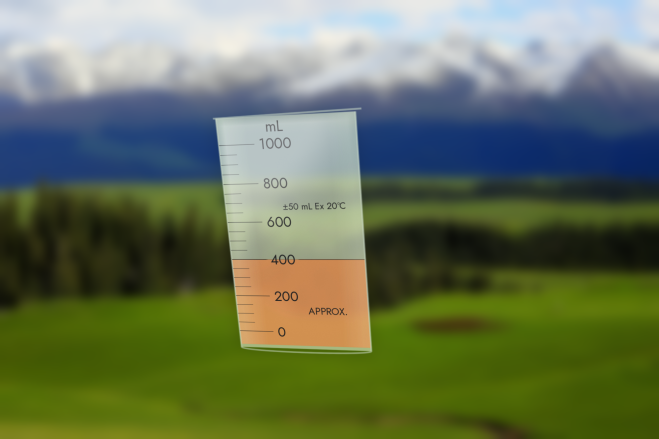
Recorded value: value=400 unit=mL
